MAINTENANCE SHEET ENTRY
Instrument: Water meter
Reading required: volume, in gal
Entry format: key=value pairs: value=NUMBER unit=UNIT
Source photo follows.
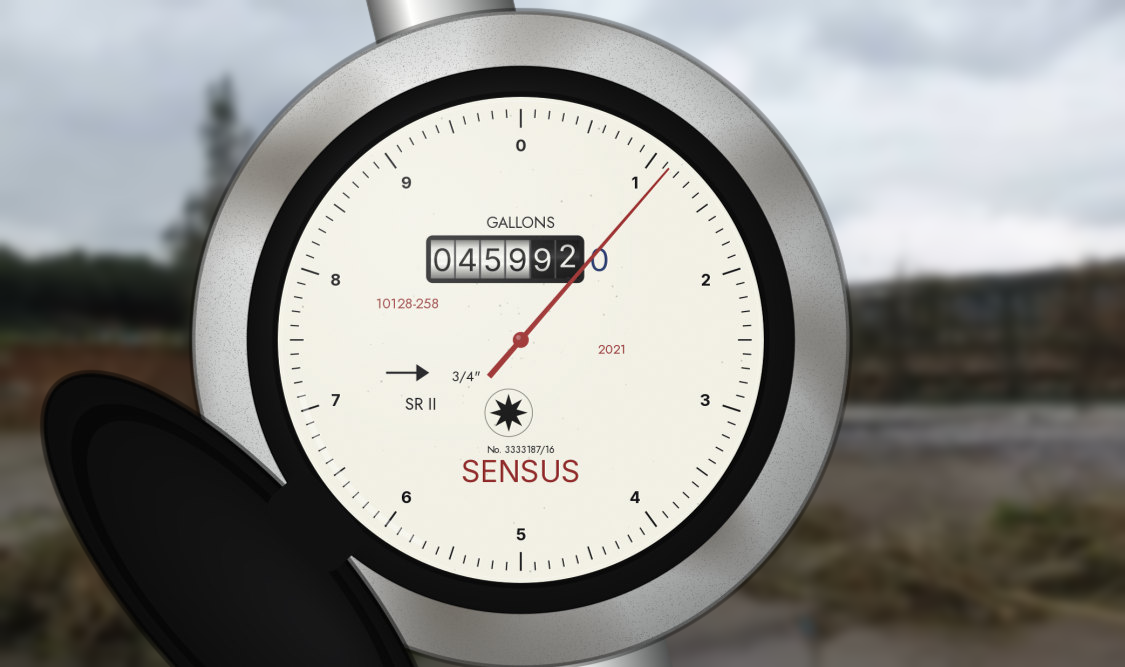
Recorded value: value=459921.1 unit=gal
